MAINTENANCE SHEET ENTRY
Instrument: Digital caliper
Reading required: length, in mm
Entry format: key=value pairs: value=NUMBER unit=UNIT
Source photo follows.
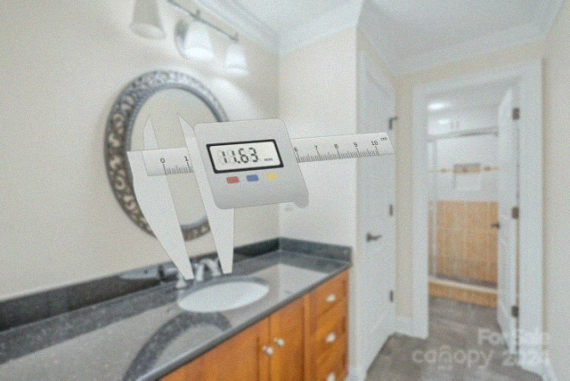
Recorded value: value=11.63 unit=mm
